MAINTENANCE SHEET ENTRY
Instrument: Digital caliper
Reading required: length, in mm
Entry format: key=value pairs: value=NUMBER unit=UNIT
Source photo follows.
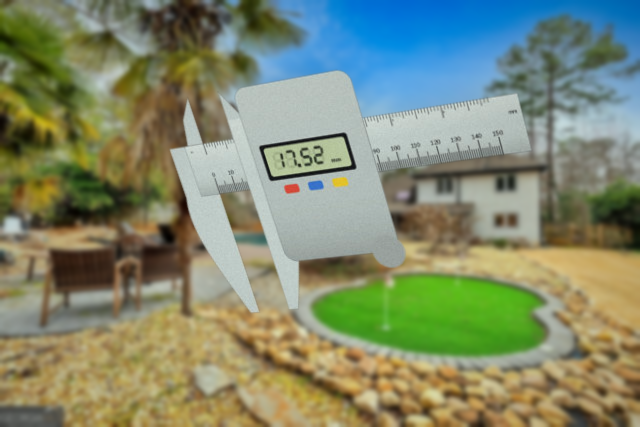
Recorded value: value=17.52 unit=mm
